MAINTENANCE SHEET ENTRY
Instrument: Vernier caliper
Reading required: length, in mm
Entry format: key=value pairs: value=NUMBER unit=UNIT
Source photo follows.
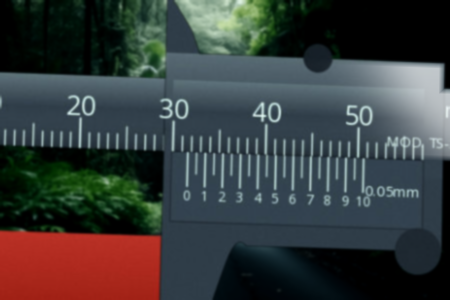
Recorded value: value=31.6 unit=mm
